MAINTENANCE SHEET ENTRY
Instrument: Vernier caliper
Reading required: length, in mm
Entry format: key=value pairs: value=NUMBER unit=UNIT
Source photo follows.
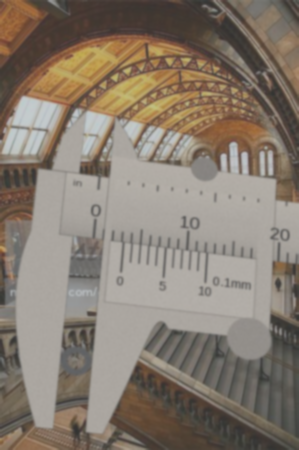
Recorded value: value=3.2 unit=mm
